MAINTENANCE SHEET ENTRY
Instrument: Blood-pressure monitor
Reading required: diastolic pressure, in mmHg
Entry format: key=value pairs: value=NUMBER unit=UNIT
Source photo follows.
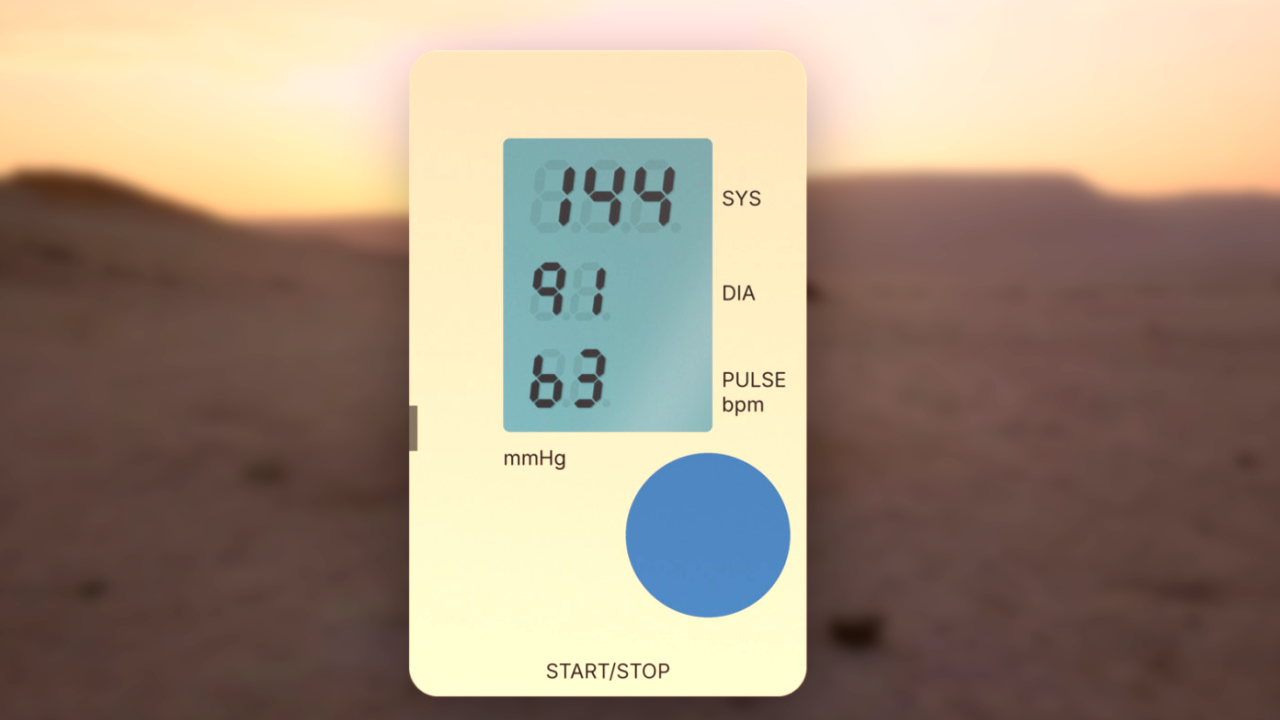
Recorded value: value=91 unit=mmHg
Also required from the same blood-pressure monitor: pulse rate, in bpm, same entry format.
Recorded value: value=63 unit=bpm
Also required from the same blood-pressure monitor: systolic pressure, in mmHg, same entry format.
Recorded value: value=144 unit=mmHg
